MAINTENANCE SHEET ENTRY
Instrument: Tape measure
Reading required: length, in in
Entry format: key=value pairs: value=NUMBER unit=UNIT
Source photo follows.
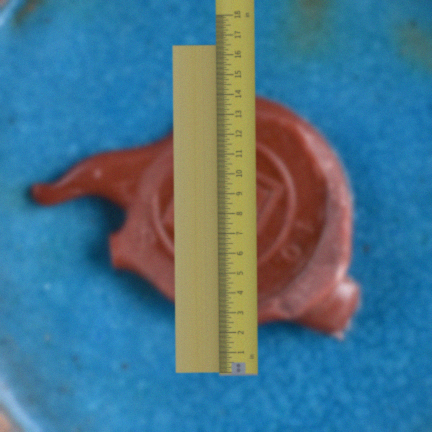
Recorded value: value=16.5 unit=in
